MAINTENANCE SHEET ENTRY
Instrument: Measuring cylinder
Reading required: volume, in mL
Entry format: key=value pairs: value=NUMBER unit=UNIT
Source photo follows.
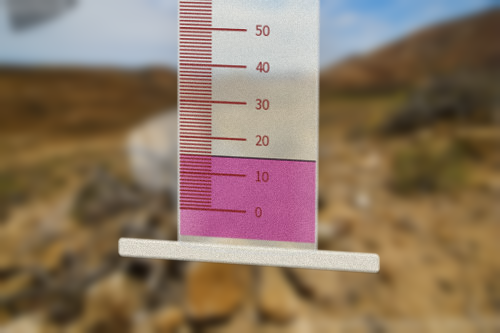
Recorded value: value=15 unit=mL
